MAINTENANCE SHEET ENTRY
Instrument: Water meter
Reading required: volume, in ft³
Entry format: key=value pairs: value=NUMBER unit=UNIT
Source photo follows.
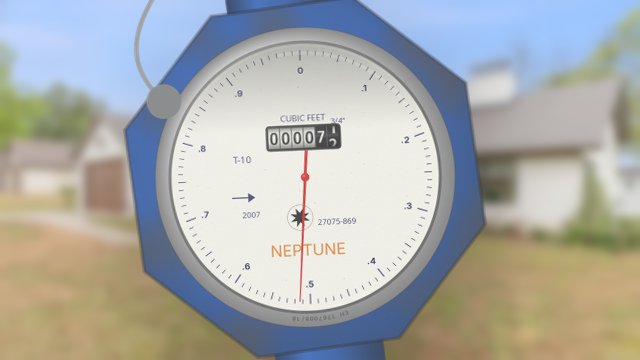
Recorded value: value=71.51 unit=ft³
